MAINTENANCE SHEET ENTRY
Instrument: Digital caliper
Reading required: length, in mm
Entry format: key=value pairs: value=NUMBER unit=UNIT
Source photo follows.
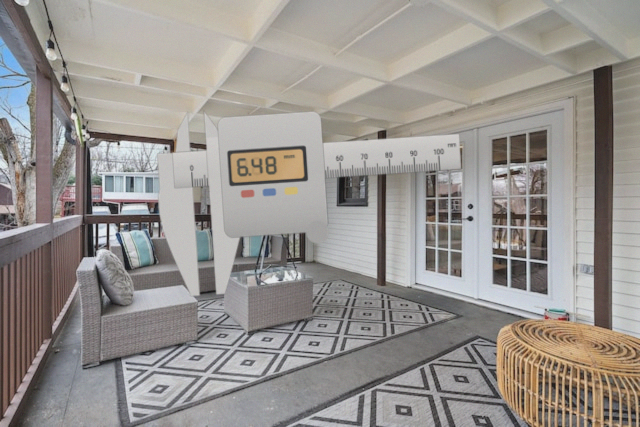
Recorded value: value=6.48 unit=mm
